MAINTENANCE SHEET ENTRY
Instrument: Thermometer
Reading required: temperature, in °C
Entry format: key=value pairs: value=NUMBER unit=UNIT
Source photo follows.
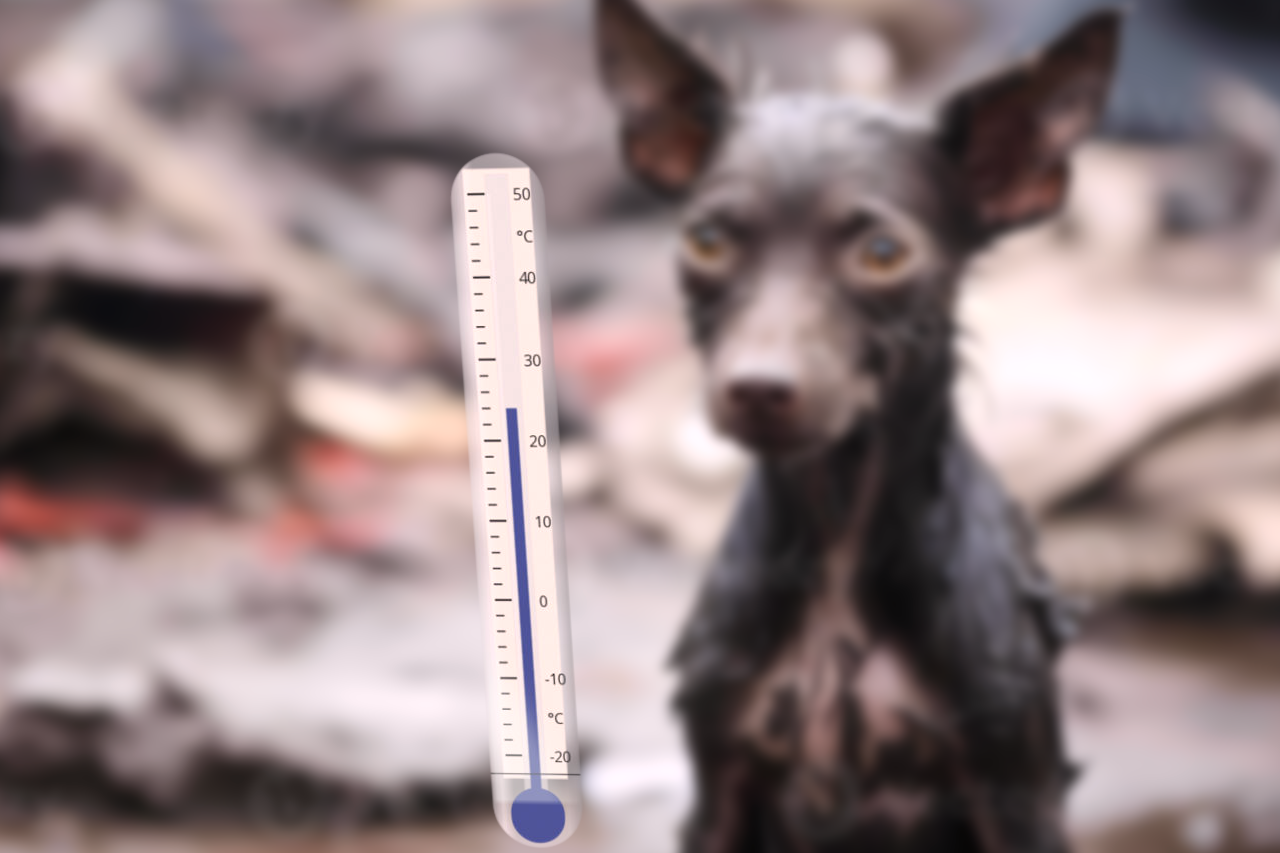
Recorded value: value=24 unit=°C
